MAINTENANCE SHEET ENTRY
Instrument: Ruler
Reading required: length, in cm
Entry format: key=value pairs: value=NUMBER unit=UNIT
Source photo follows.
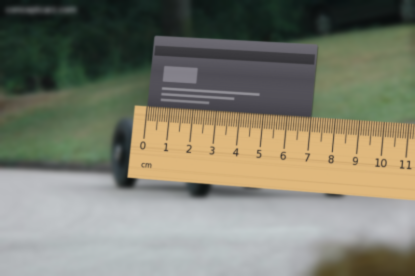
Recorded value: value=7 unit=cm
